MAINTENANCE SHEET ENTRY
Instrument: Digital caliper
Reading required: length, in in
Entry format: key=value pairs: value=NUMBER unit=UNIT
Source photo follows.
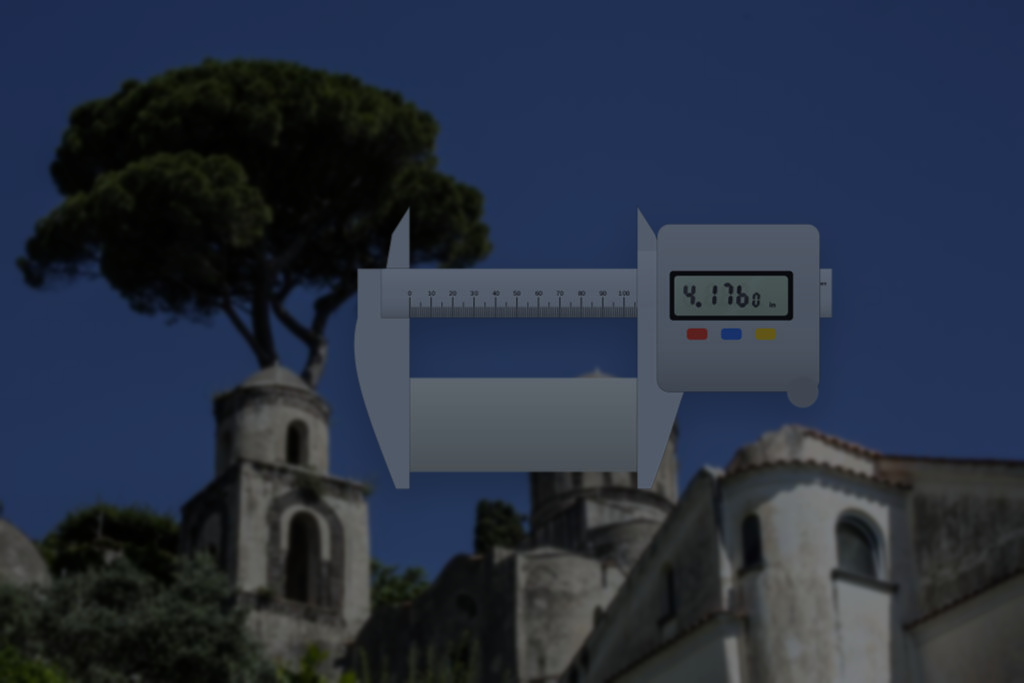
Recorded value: value=4.1760 unit=in
